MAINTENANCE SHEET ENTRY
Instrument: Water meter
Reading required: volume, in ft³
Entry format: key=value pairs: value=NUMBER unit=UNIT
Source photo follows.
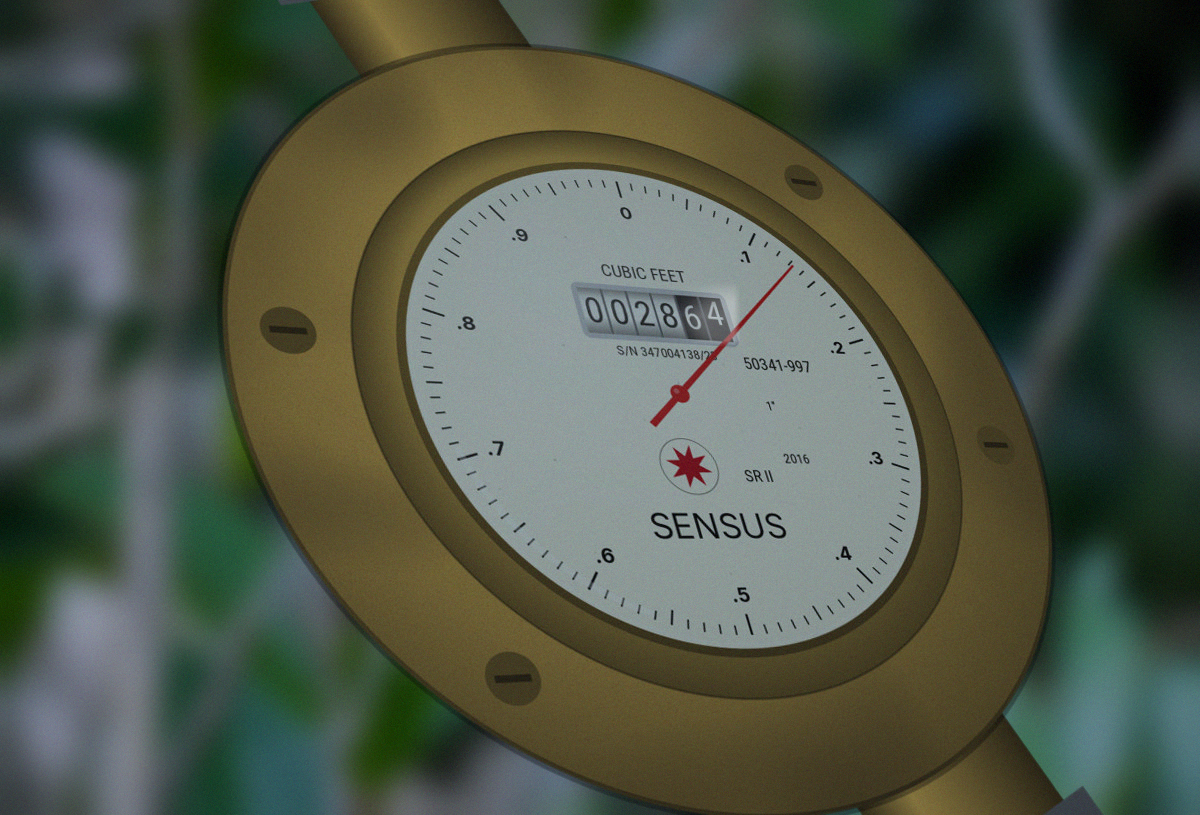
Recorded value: value=2864.13 unit=ft³
